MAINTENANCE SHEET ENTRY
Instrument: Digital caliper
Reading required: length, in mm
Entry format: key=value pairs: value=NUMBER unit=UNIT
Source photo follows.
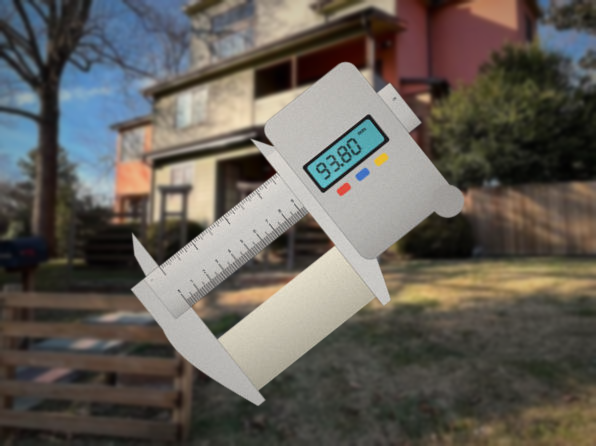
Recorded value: value=93.80 unit=mm
